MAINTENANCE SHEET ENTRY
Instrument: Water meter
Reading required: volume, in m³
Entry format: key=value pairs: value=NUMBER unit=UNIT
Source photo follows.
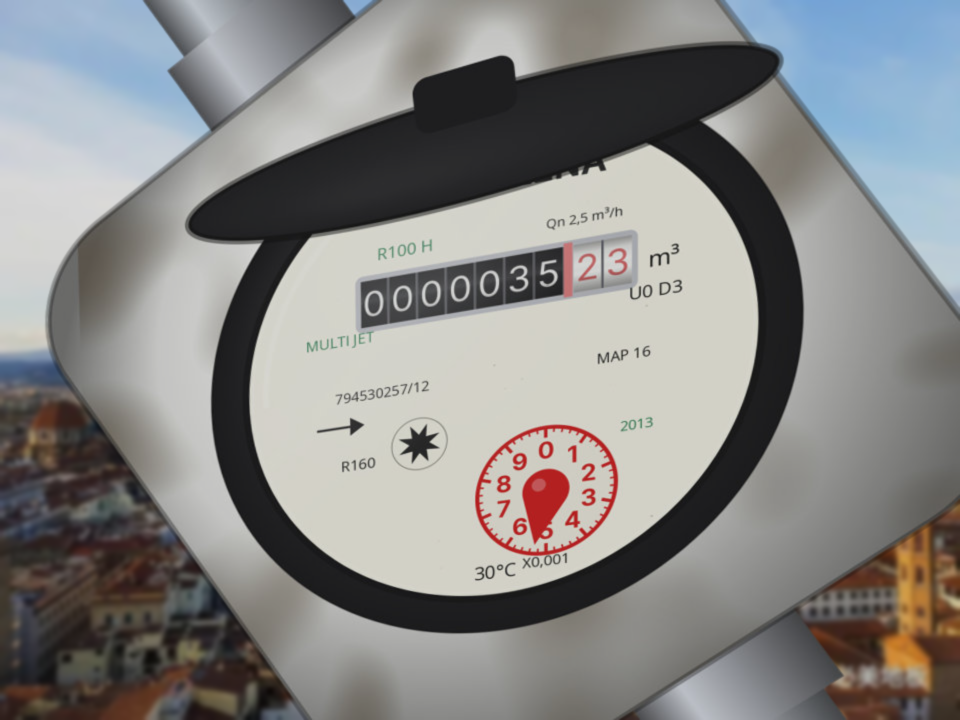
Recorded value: value=35.235 unit=m³
